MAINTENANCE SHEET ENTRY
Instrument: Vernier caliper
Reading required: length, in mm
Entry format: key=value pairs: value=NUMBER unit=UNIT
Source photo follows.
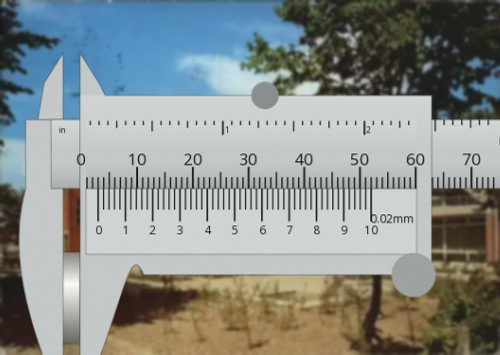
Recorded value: value=3.0 unit=mm
